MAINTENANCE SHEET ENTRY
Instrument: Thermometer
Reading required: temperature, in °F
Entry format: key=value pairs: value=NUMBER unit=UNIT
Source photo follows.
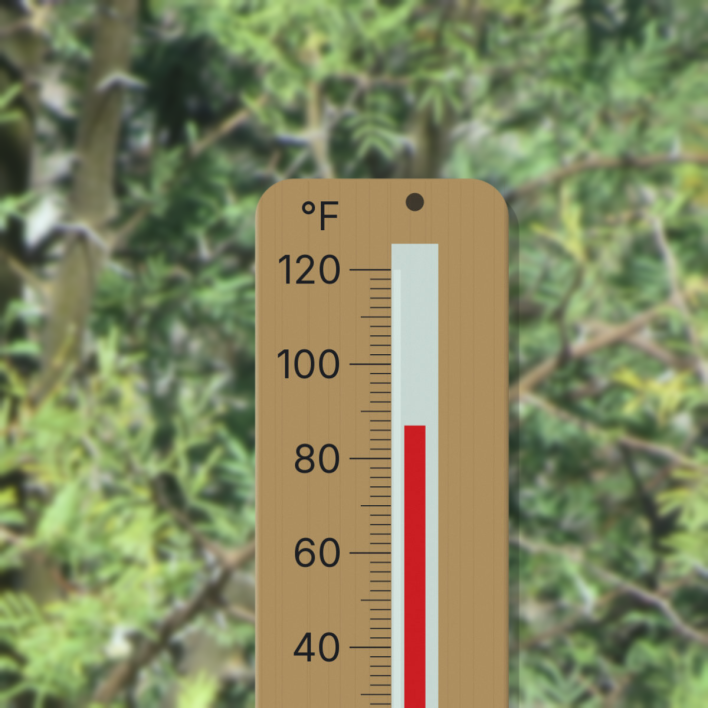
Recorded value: value=87 unit=°F
